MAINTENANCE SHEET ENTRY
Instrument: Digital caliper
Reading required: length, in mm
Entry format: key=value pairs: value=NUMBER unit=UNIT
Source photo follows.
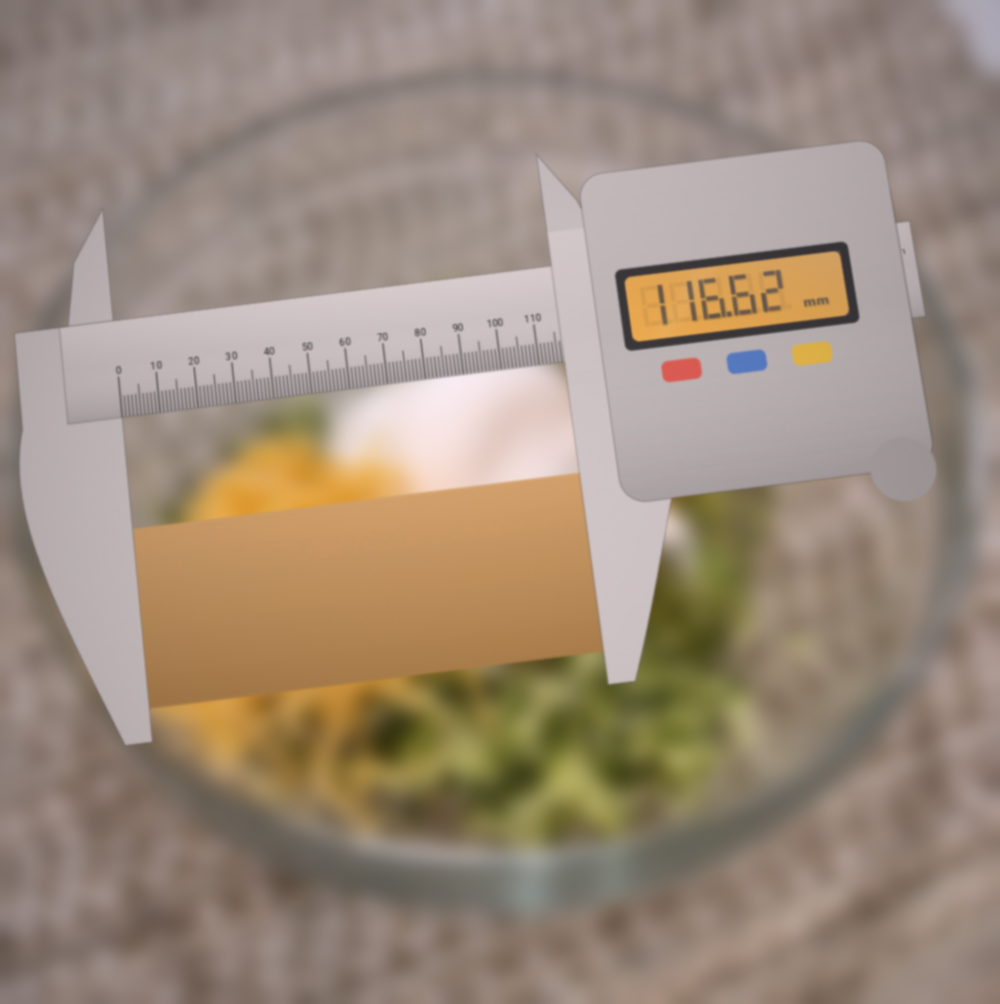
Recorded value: value=116.62 unit=mm
